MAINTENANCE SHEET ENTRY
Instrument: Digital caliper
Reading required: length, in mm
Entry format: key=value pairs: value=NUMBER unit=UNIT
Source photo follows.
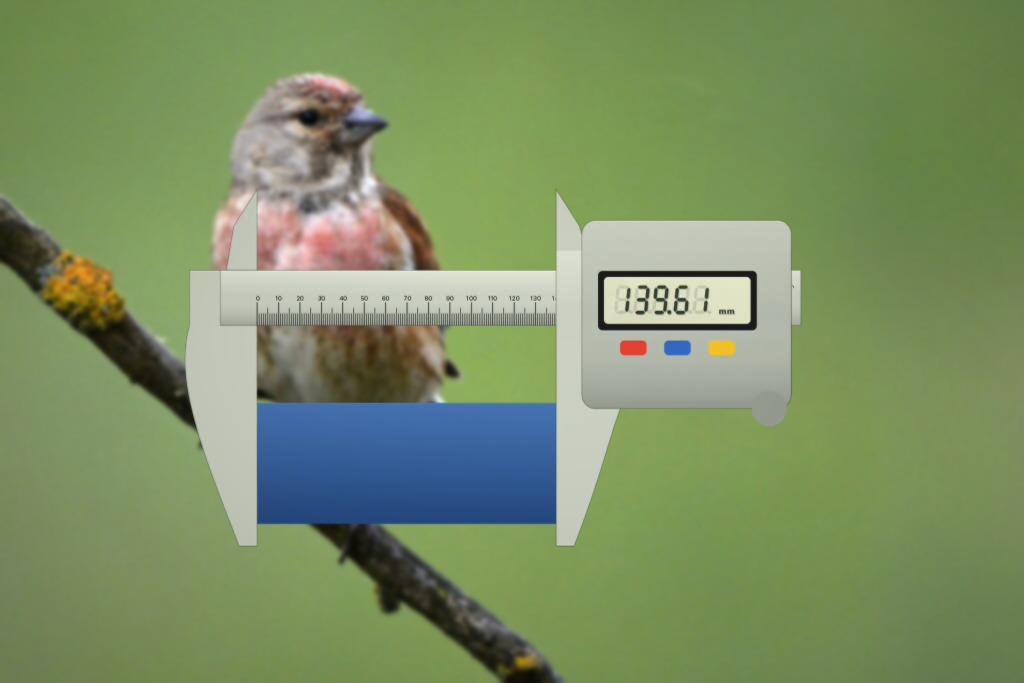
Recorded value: value=139.61 unit=mm
